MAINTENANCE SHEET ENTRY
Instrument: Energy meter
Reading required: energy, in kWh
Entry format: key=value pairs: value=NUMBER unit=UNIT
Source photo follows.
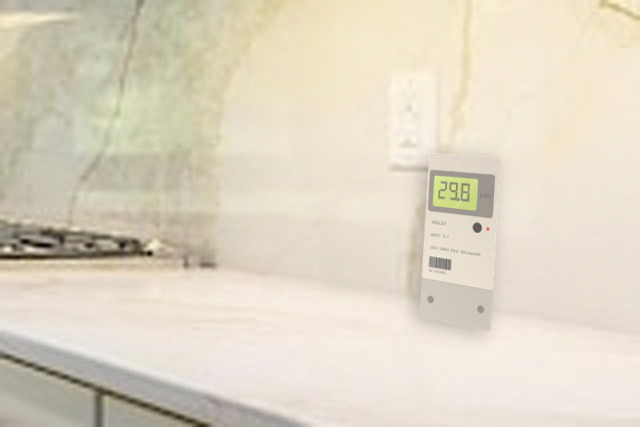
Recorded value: value=29.8 unit=kWh
